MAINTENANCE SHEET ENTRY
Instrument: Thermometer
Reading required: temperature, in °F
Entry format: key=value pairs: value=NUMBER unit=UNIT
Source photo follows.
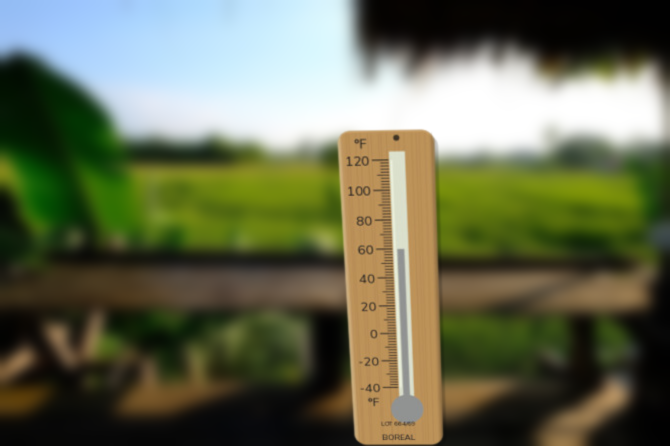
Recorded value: value=60 unit=°F
